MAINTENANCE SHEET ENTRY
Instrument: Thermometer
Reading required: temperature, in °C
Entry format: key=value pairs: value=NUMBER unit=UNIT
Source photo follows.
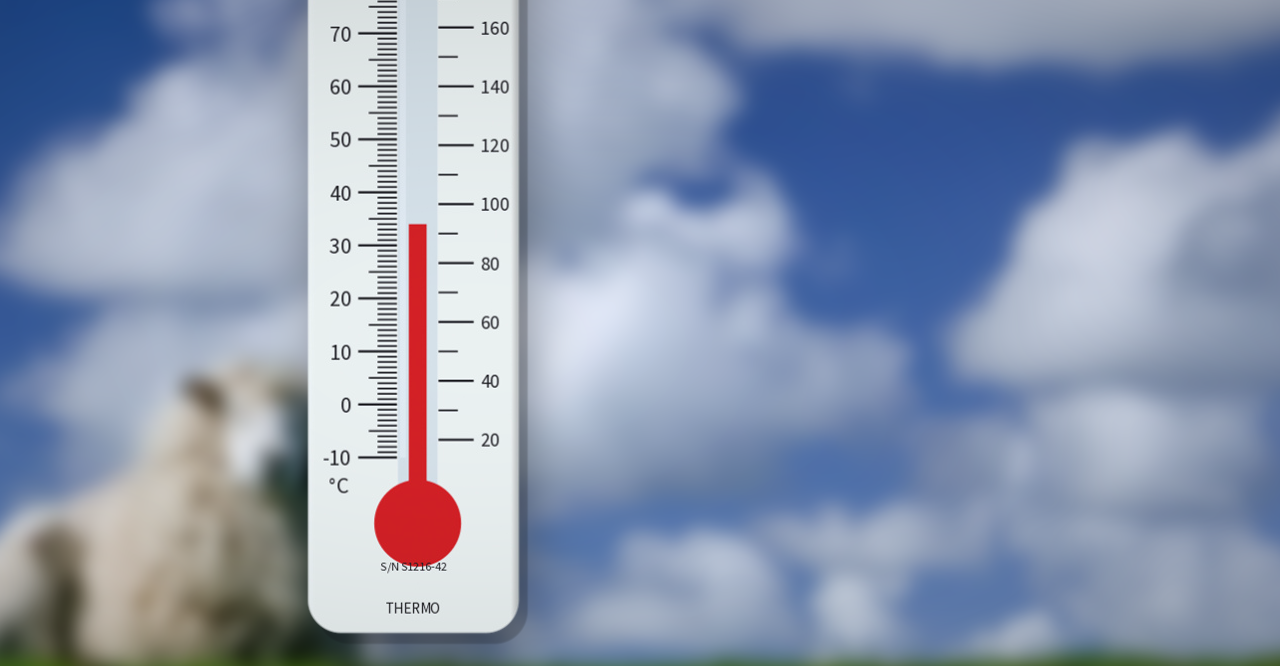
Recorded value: value=34 unit=°C
